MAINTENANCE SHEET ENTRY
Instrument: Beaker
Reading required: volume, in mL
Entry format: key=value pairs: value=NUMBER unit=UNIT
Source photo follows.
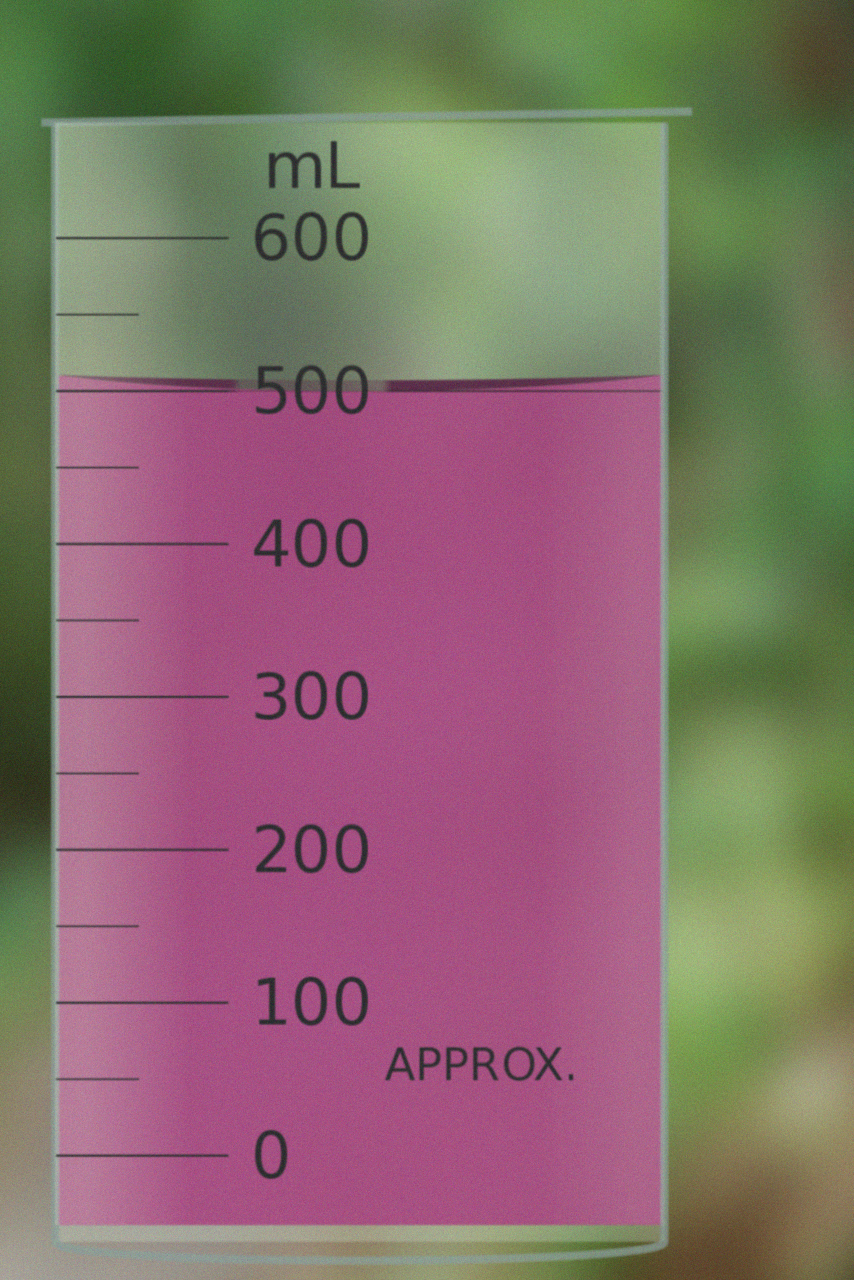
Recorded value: value=500 unit=mL
